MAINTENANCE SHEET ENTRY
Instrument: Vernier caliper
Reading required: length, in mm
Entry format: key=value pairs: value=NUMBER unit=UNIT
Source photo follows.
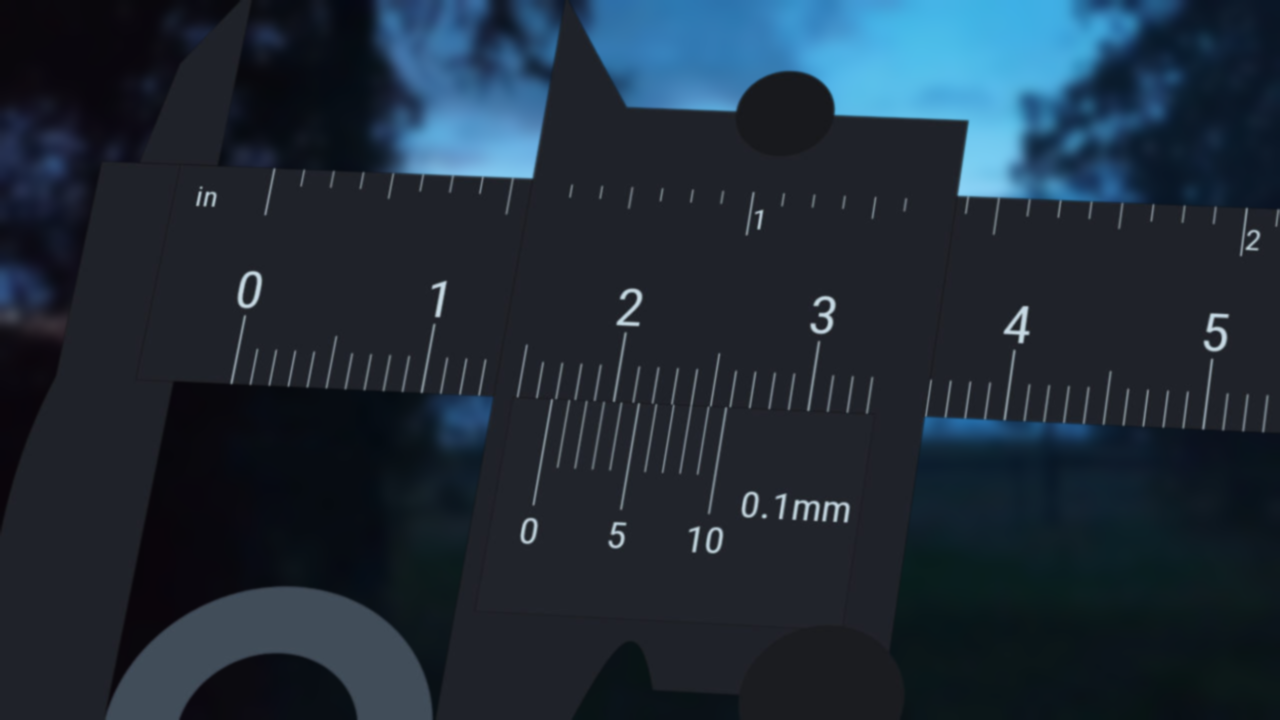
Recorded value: value=16.8 unit=mm
